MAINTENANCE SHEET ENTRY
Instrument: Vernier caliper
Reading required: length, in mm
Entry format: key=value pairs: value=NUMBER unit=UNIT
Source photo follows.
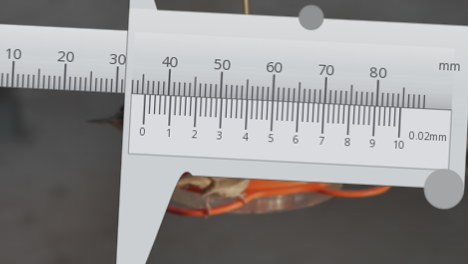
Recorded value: value=35.5 unit=mm
